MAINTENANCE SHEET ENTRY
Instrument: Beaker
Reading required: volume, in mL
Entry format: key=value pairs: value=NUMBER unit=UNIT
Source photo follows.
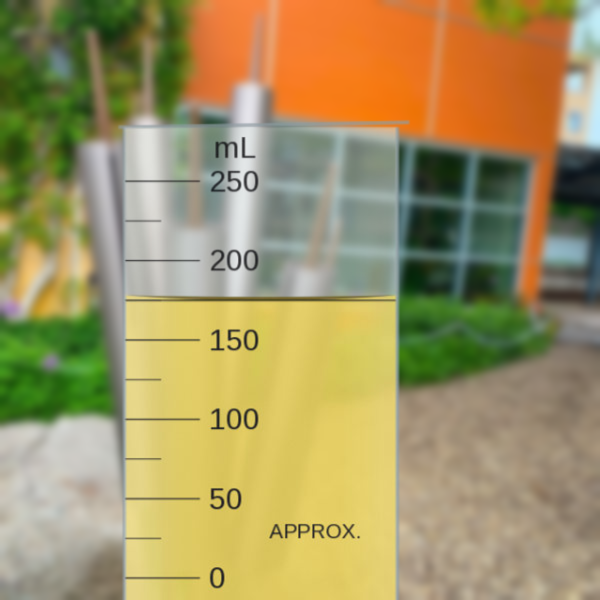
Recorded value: value=175 unit=mL
